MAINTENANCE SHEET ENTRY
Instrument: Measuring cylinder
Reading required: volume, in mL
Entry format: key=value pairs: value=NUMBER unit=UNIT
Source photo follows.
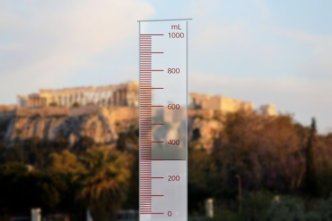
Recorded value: value=300 unit=mL
